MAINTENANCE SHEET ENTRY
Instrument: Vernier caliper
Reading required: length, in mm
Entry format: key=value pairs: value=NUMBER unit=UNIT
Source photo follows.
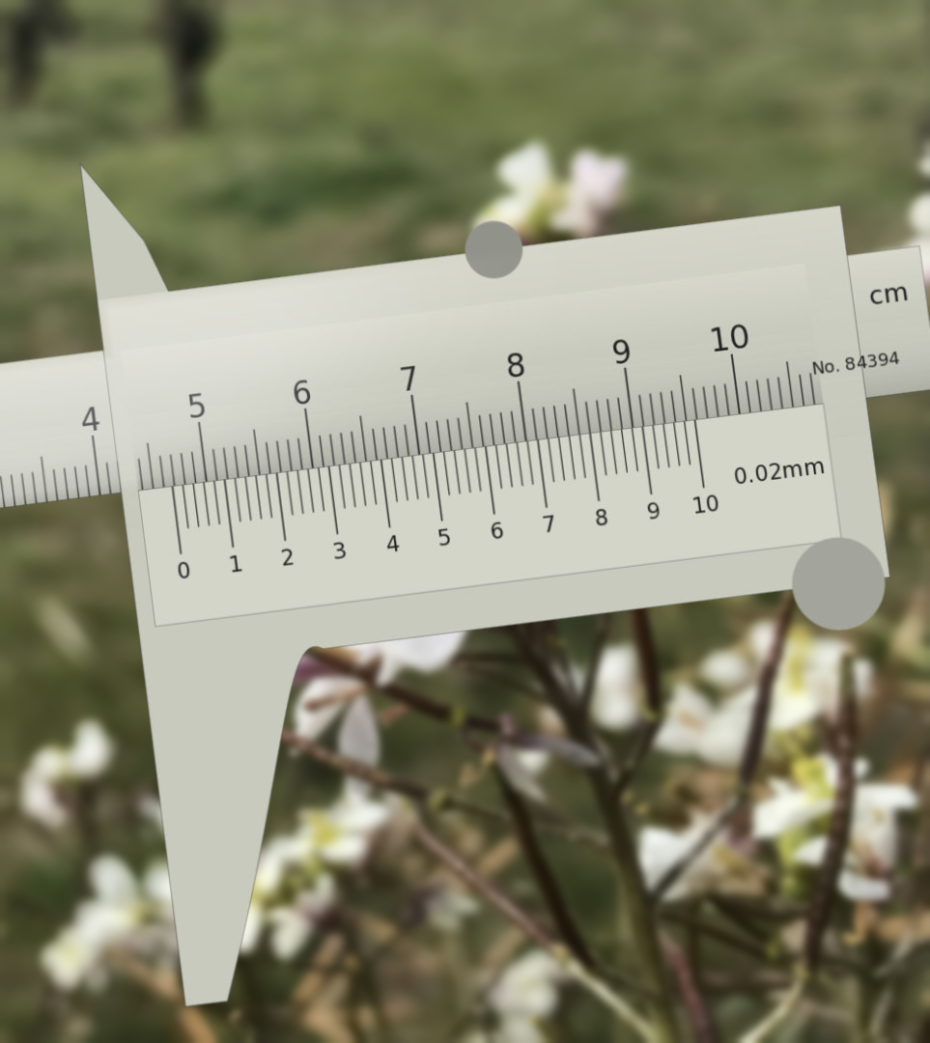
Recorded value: value=46.8 unit=mm
